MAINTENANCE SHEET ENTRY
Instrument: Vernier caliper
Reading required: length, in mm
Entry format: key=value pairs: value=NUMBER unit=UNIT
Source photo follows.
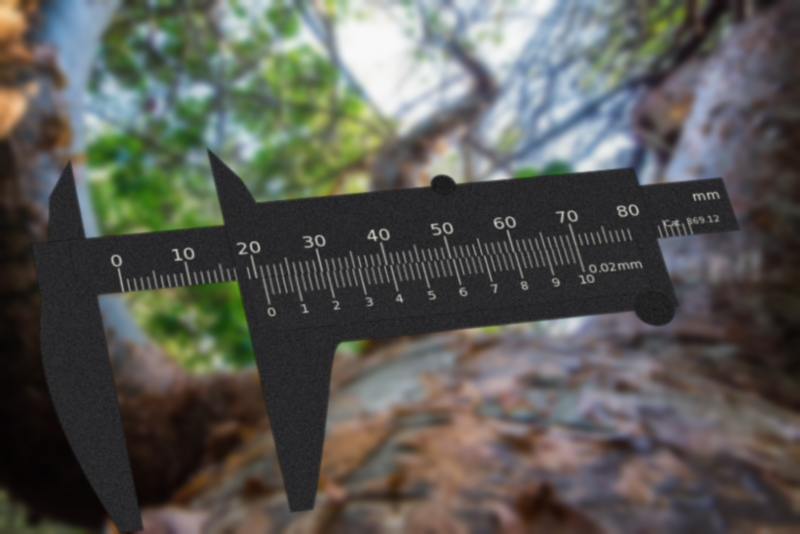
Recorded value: value=21.0 unit=mm
